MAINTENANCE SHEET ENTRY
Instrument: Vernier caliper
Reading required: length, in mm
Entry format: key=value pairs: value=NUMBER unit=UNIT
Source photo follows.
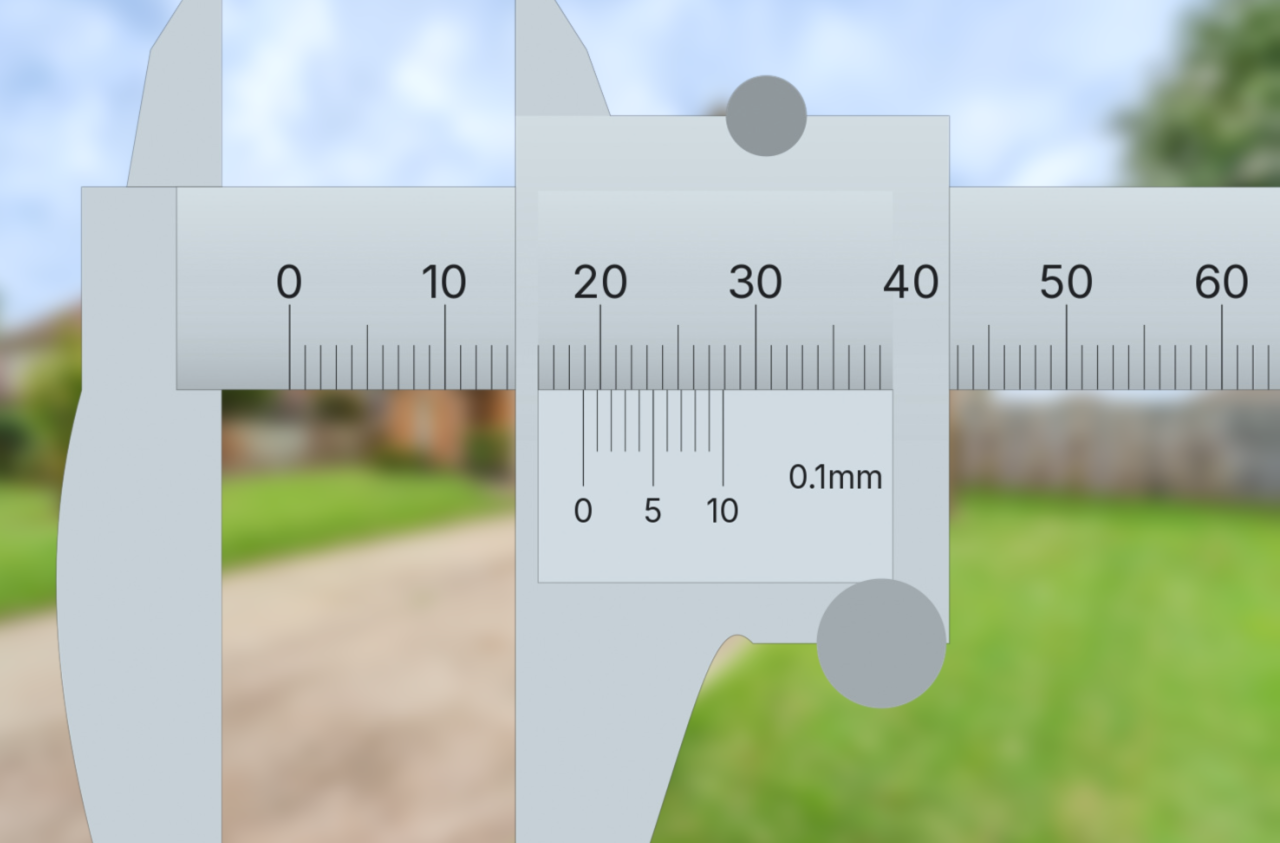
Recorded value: value=18.9 unit=mm
